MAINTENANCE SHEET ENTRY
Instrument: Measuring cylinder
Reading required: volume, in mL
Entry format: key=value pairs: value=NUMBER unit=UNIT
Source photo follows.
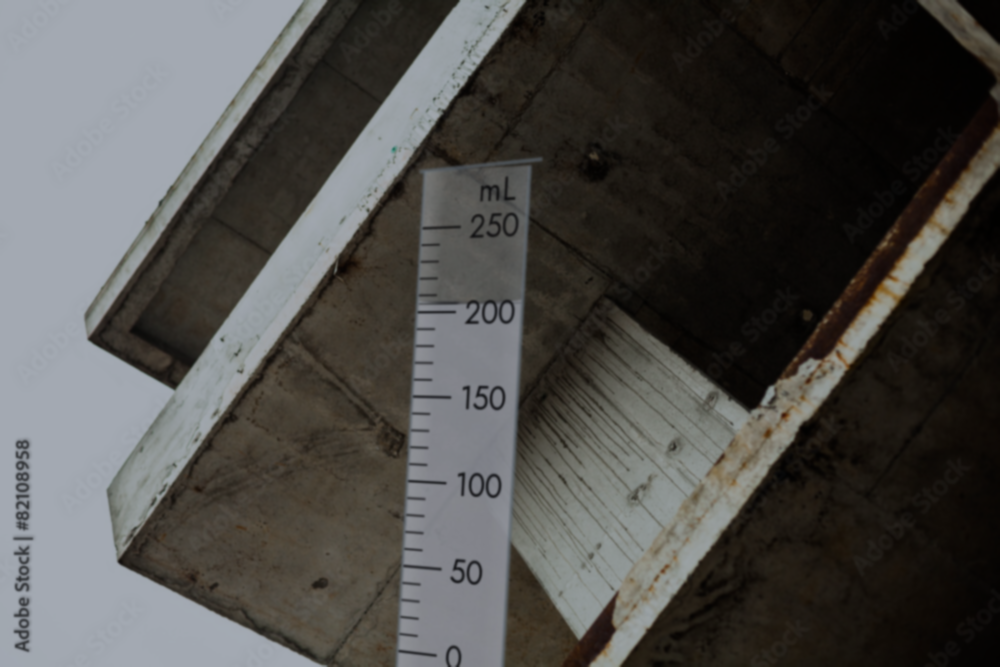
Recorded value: value=205 unit=mL
